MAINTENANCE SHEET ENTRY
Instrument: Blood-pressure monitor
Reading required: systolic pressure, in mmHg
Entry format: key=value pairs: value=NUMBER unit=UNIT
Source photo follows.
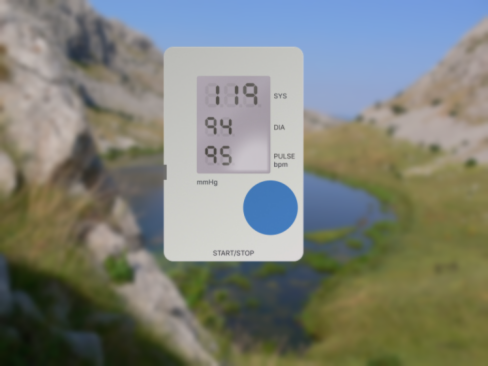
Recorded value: value=119 unit=mmHg
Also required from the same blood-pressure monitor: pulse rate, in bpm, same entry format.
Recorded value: value=95 unit=bpm
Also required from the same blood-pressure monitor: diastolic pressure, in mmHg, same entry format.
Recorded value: value=94 unit=mmHg
